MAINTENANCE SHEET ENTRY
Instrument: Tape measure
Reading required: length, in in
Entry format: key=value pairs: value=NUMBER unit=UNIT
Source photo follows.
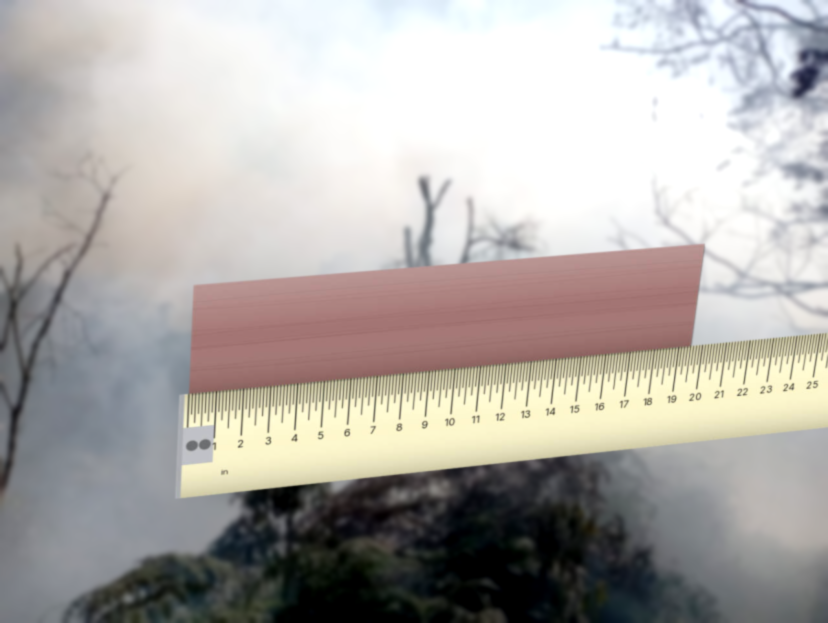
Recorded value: value=19.5 unit=in
